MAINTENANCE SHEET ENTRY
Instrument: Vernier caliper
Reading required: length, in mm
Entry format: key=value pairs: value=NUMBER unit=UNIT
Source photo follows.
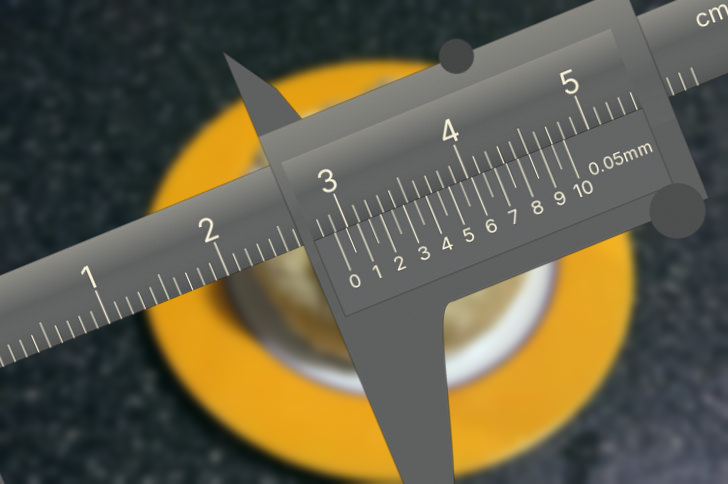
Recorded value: value=28.9 unit=mm
